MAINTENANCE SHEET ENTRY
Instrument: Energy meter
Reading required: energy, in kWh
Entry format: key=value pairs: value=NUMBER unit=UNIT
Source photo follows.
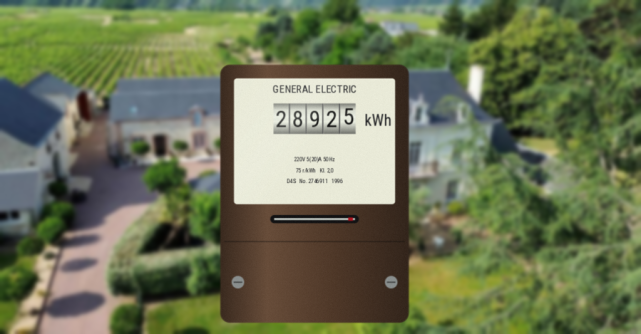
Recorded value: value=28925 unit=kWh
